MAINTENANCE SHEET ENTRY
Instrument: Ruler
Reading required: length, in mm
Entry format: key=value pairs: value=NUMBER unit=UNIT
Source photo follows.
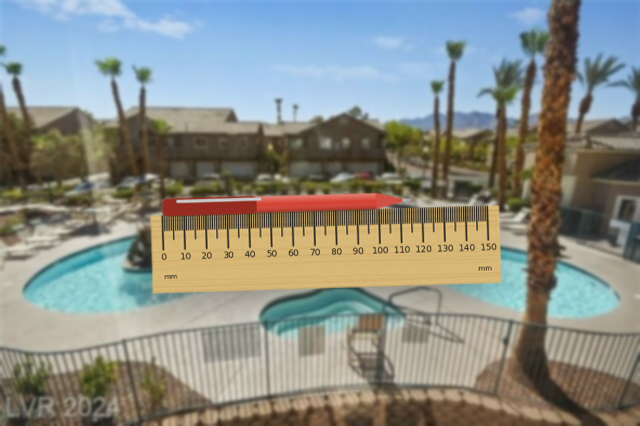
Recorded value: value=115 unit=mm
